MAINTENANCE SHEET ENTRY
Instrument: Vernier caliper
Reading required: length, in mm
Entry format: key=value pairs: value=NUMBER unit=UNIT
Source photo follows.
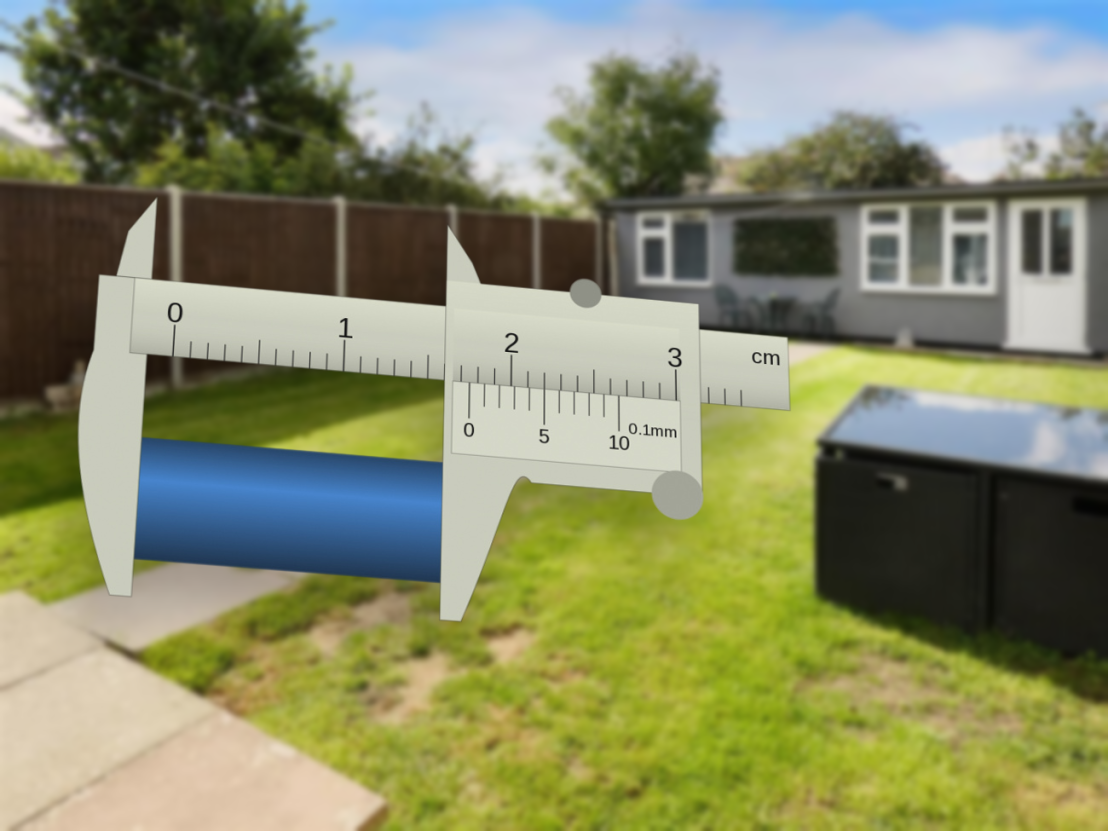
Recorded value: value=17.5 unit=mm
